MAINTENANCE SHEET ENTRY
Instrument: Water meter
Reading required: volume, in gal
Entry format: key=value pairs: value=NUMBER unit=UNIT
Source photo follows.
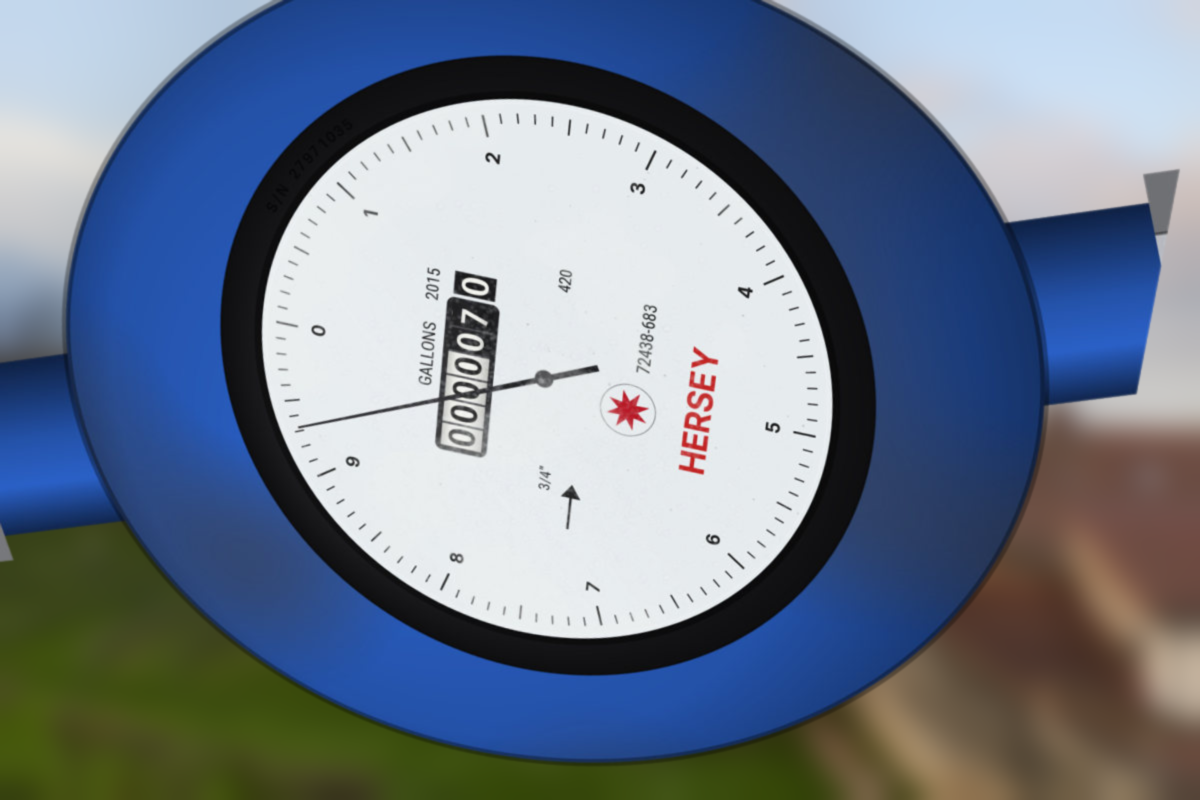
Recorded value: value=69.3 unit=gal
